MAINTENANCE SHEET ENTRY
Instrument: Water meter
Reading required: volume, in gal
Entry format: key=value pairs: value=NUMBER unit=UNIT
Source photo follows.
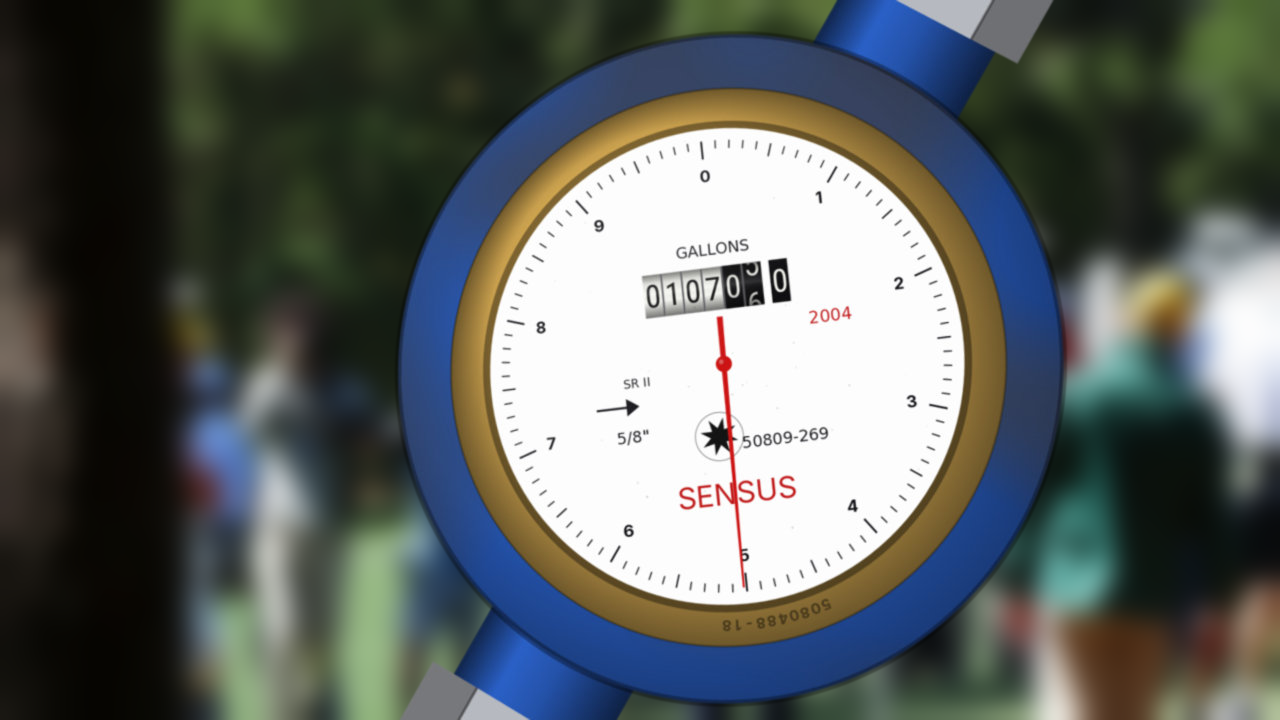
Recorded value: value=107055.0 unit=gal
